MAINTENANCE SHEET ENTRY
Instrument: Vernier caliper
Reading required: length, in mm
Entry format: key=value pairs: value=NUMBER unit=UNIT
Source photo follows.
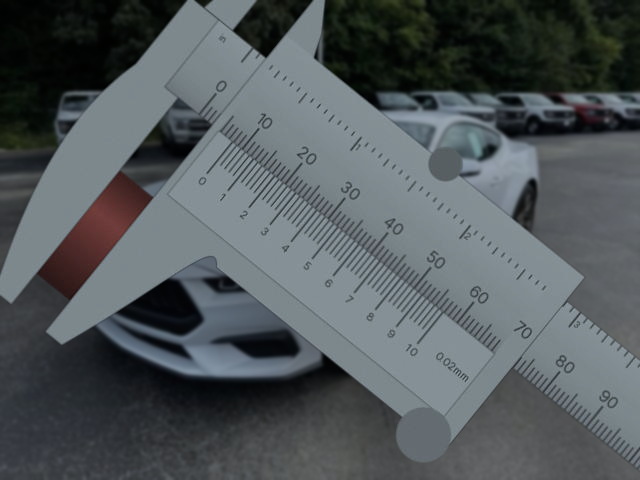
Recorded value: value=7.8 unit=mm
